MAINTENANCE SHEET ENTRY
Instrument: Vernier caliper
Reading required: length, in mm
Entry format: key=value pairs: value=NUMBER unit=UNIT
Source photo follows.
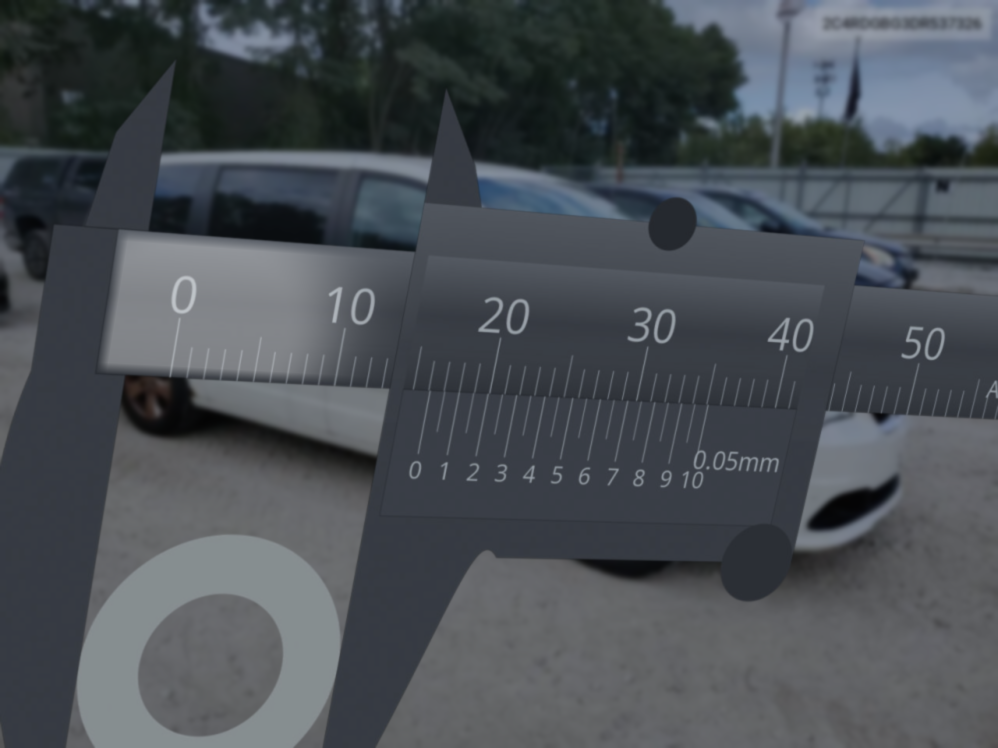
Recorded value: value=16.1 unit=mm
